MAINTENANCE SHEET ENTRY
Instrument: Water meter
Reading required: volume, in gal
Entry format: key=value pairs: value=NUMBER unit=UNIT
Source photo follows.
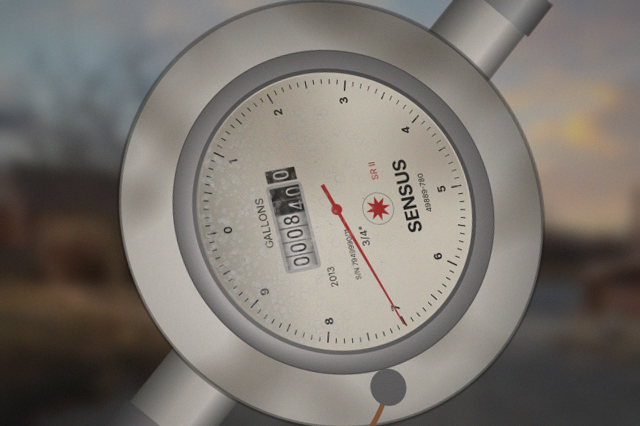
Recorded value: value=8397.0 unit=gal
